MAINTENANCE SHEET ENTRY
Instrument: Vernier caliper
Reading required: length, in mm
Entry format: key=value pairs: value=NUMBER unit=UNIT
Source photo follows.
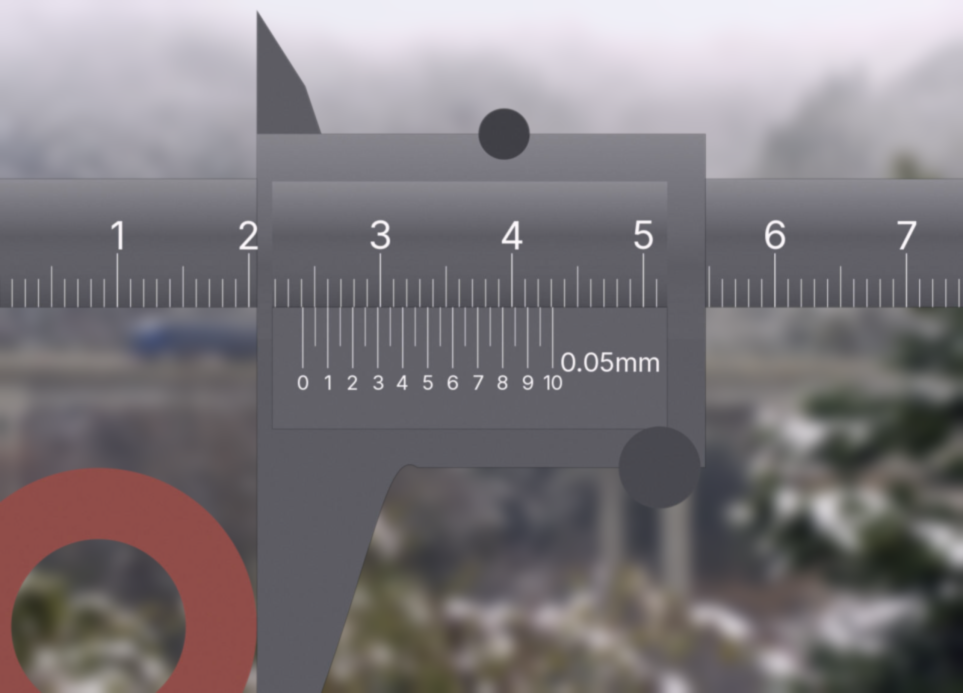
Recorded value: value=24.1 unit=mm
